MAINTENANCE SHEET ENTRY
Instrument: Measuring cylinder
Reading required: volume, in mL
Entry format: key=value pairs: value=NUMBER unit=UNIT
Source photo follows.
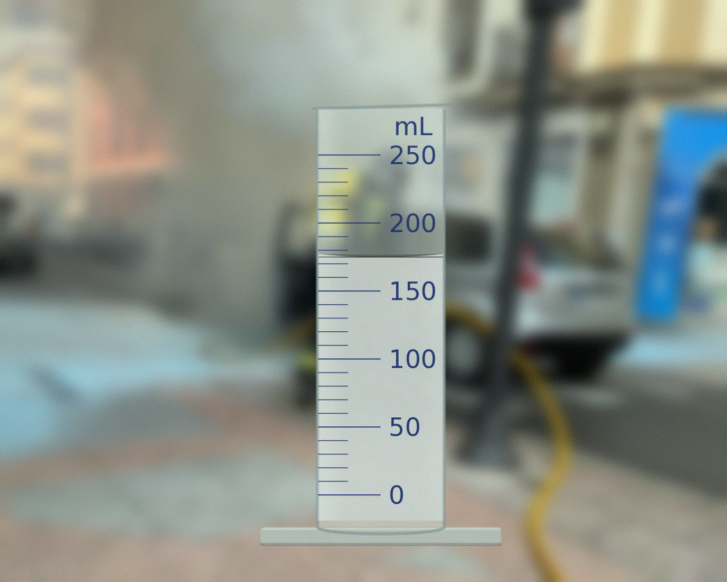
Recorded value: value=175 unit=mL
